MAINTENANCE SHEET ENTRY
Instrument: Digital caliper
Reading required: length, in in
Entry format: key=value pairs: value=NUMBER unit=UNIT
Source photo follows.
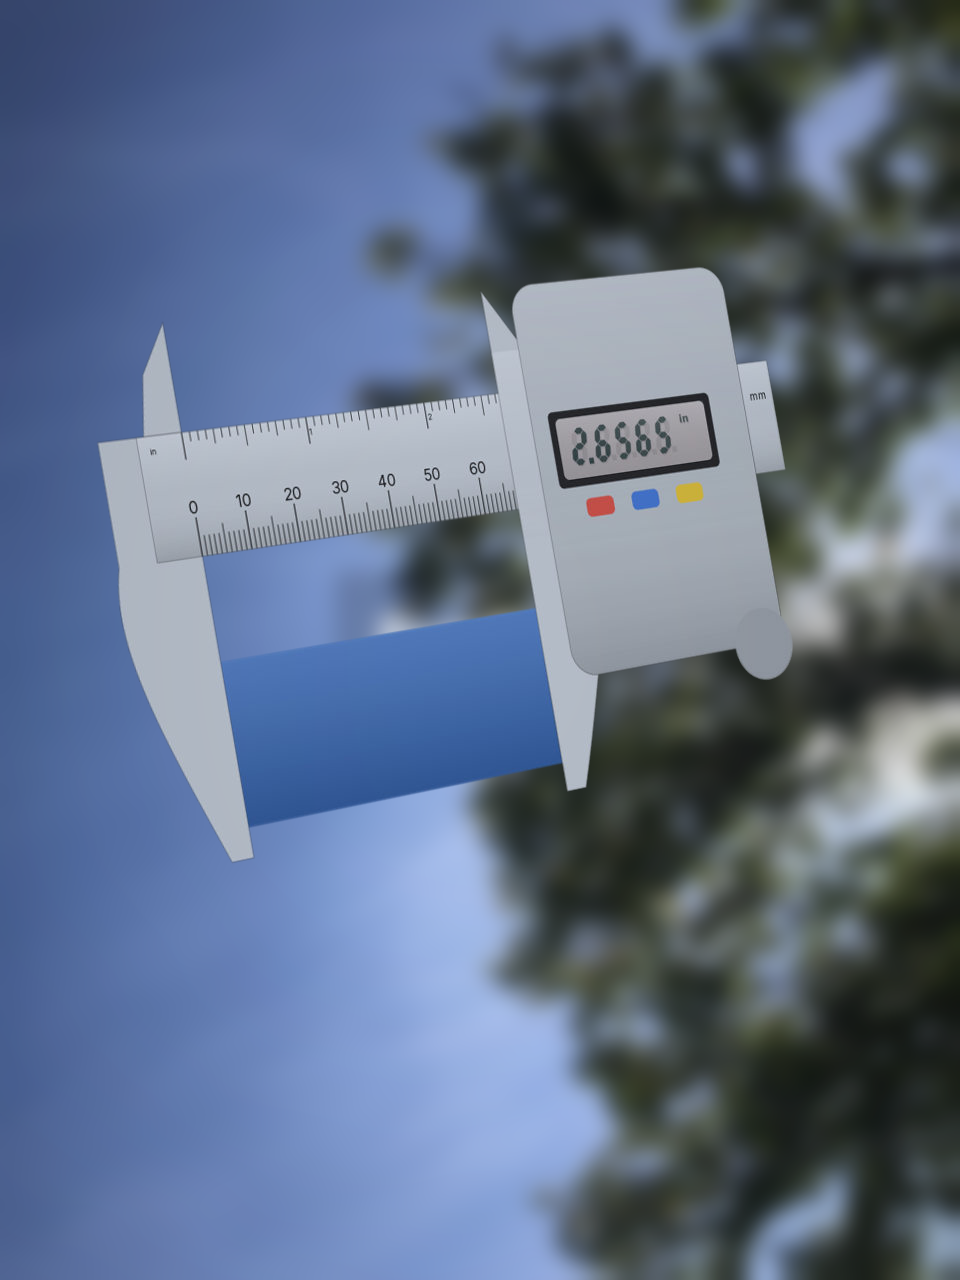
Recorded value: value=2.6565 unit=in
